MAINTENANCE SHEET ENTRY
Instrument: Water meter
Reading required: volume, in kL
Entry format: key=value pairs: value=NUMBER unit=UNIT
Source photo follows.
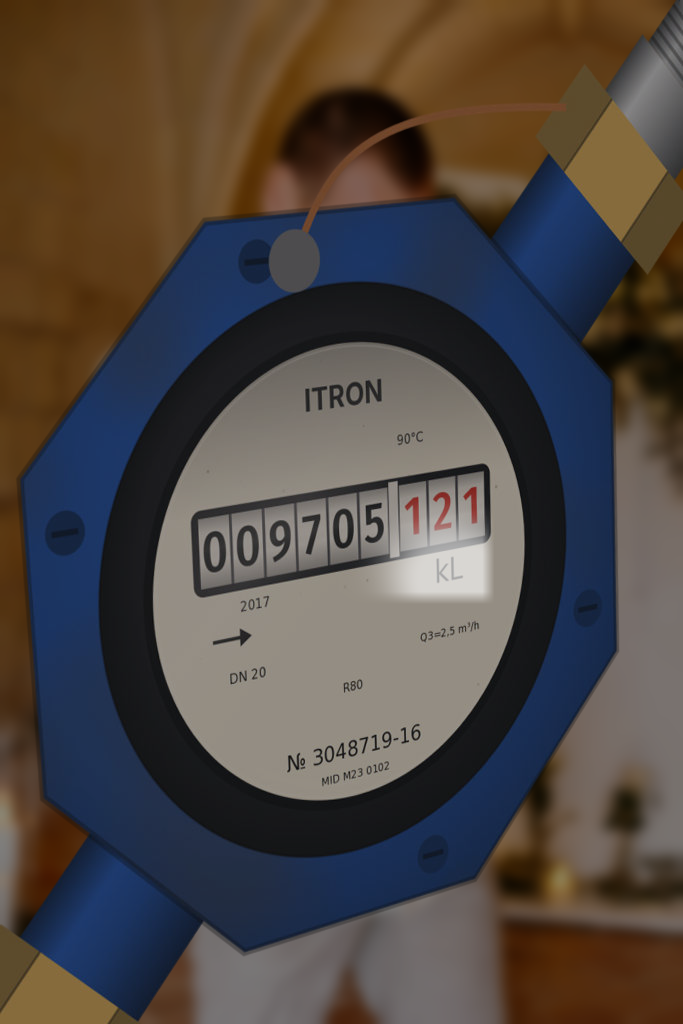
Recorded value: value=9705.121 unit=kL
